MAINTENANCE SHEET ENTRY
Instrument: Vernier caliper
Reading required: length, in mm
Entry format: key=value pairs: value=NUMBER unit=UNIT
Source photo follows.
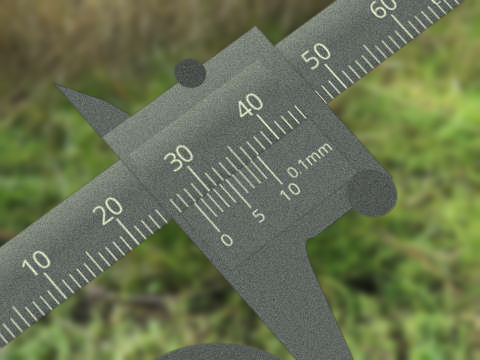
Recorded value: value=27.8 unit=mm
